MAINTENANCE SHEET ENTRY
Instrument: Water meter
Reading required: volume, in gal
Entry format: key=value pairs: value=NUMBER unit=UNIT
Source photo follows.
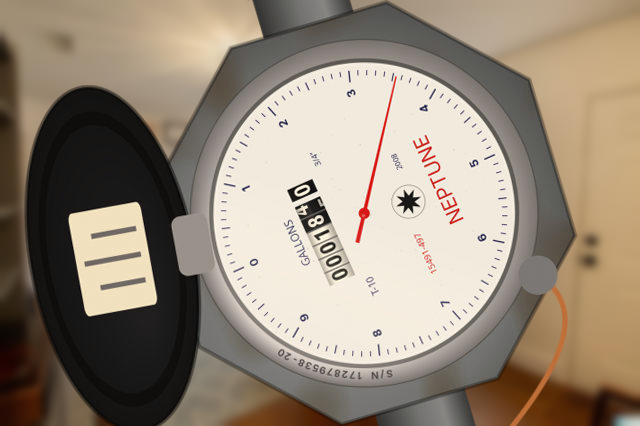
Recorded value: value=1843.5 unit=gal
